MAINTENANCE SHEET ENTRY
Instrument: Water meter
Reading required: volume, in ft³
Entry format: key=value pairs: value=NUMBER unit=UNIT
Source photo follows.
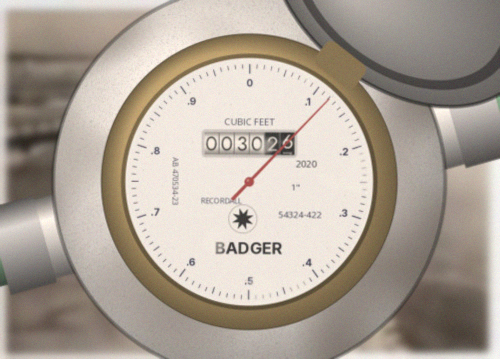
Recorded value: value=3026.12 unit=ft³
